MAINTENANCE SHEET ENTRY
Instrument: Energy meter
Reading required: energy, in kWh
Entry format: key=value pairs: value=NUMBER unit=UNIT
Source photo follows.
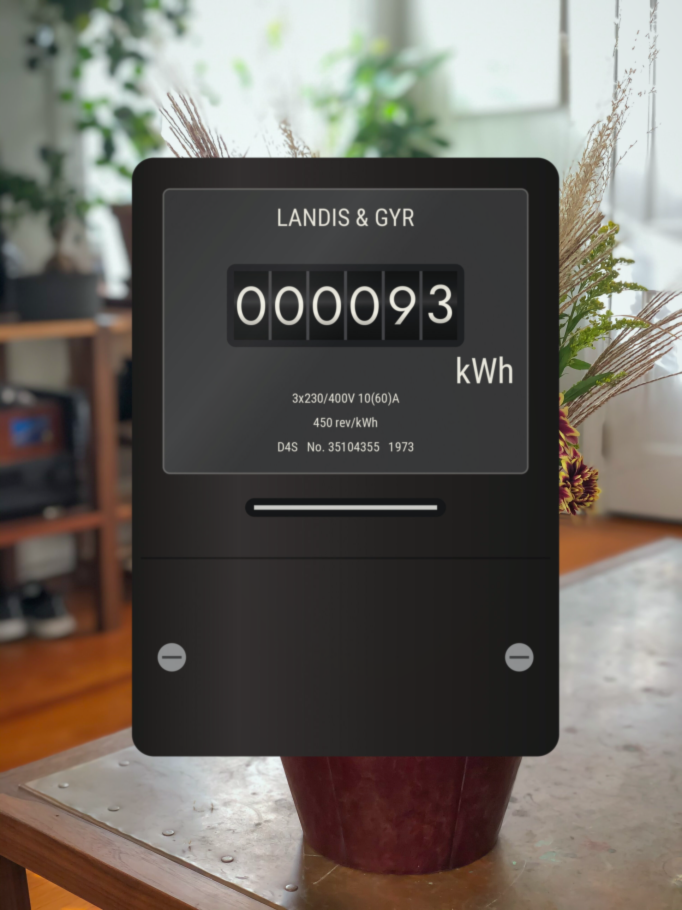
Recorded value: value=93 unit=kWh
